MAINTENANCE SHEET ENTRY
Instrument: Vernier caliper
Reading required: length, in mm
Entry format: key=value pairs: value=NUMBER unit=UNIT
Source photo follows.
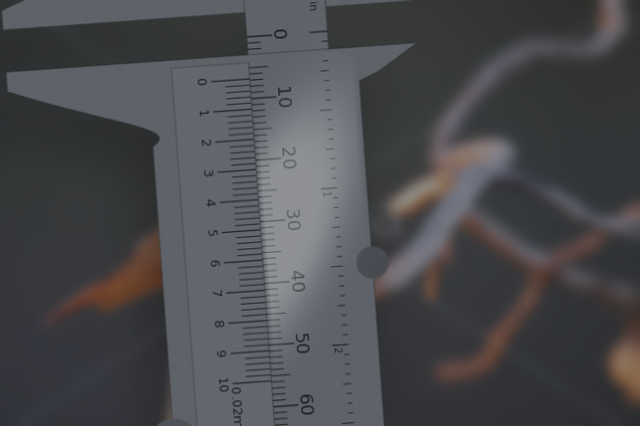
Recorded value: value=6.8 unit=mm
